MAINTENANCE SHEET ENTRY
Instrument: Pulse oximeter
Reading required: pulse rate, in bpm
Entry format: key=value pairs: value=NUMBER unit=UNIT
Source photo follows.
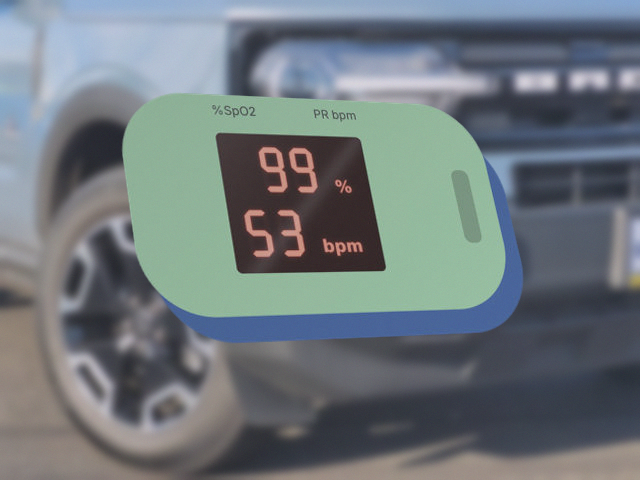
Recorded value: value=53 unit=bpm
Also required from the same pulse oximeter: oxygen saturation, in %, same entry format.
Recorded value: value=99 unit=%
